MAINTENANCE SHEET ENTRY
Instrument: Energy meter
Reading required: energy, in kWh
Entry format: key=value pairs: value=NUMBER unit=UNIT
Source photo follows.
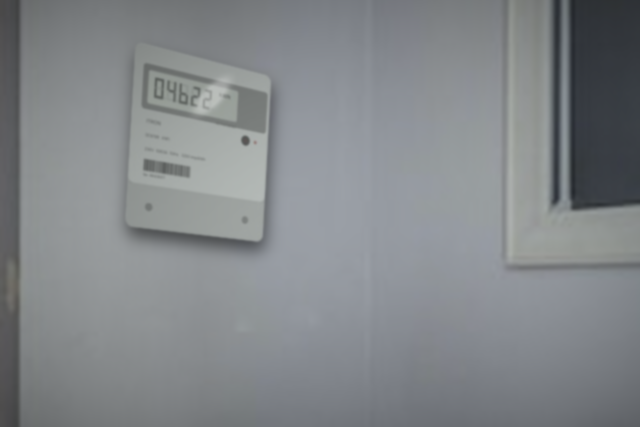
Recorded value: value=4622 unit=kWh
